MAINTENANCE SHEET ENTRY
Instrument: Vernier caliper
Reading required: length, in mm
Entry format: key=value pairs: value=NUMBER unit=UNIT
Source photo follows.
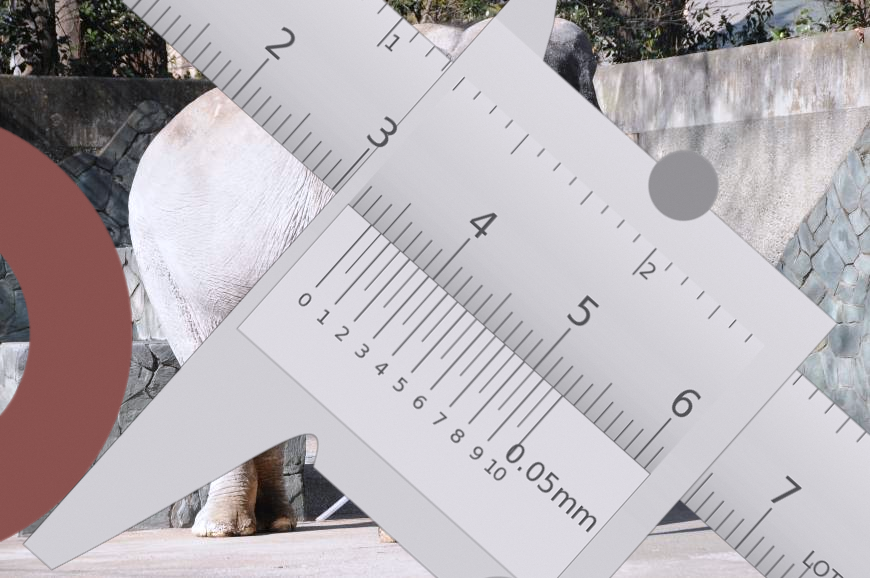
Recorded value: value=33.9 unit=mm
